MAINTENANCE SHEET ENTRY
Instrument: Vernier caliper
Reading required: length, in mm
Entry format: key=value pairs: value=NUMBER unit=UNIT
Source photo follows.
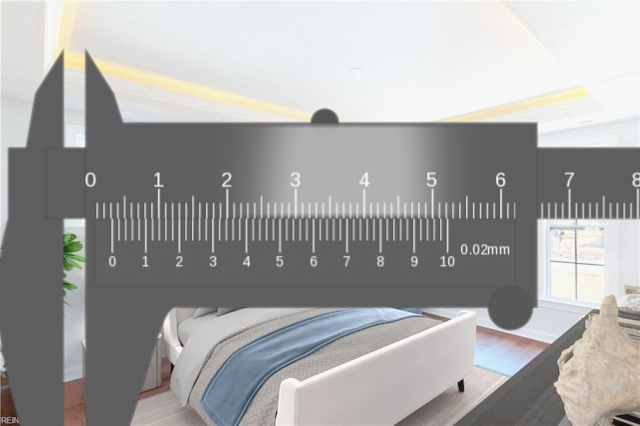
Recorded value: value=3.2 unit=mm
